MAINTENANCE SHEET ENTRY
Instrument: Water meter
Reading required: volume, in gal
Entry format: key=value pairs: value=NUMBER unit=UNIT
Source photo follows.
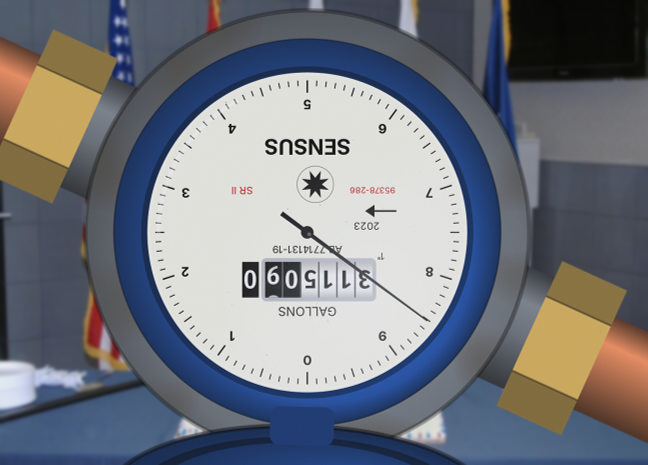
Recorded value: value=3115088.5 unit=gal
